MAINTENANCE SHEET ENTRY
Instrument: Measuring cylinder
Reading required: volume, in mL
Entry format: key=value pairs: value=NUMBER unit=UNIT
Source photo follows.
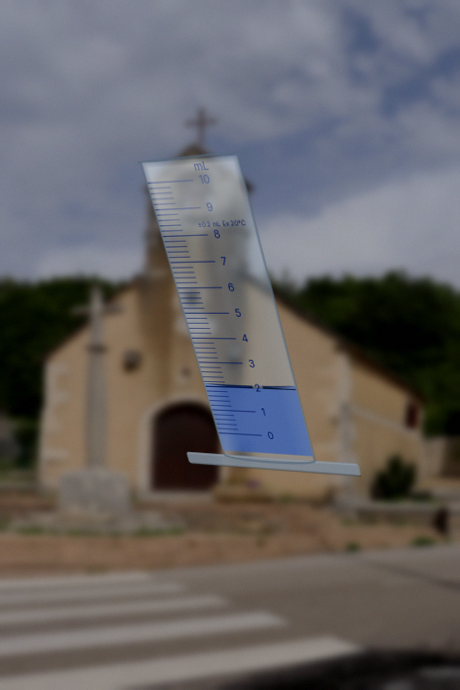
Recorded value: value=2 unit=mL
